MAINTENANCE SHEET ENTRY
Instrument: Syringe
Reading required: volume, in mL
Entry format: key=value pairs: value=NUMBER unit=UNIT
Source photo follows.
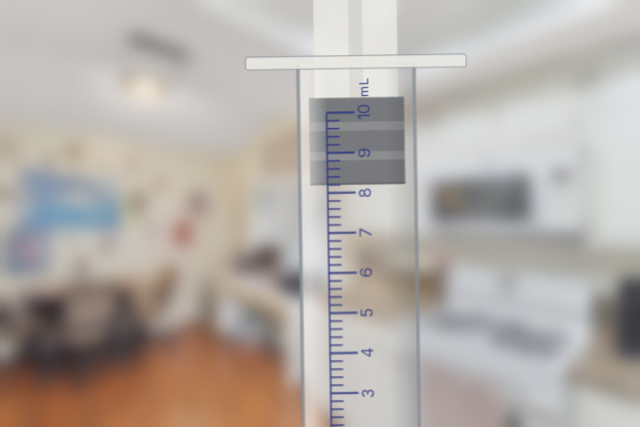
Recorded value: value=8.2 unit=mL
